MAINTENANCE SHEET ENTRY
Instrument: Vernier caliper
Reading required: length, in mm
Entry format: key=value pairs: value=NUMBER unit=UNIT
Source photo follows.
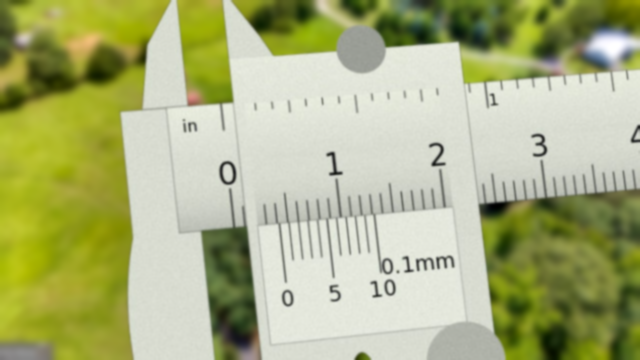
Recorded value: value=4.2 unit=mm
